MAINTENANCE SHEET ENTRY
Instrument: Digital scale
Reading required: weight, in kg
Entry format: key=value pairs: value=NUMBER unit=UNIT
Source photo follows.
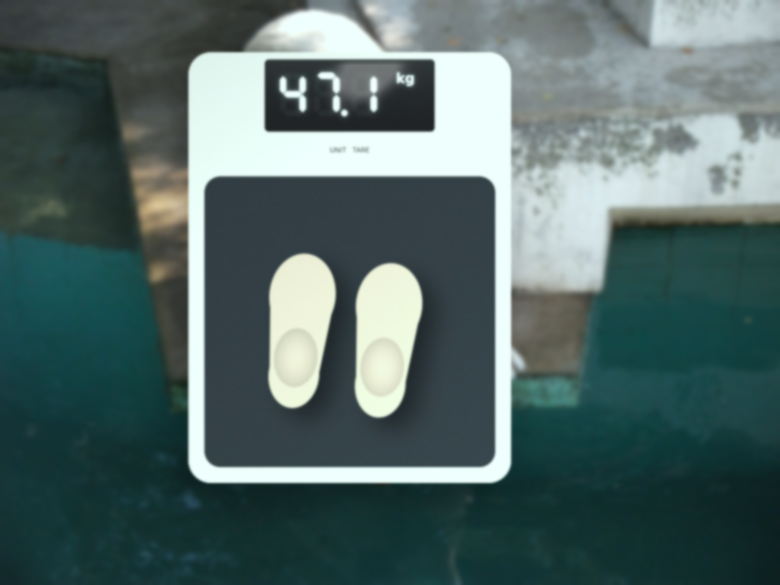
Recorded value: value=47.1 unit=kg
